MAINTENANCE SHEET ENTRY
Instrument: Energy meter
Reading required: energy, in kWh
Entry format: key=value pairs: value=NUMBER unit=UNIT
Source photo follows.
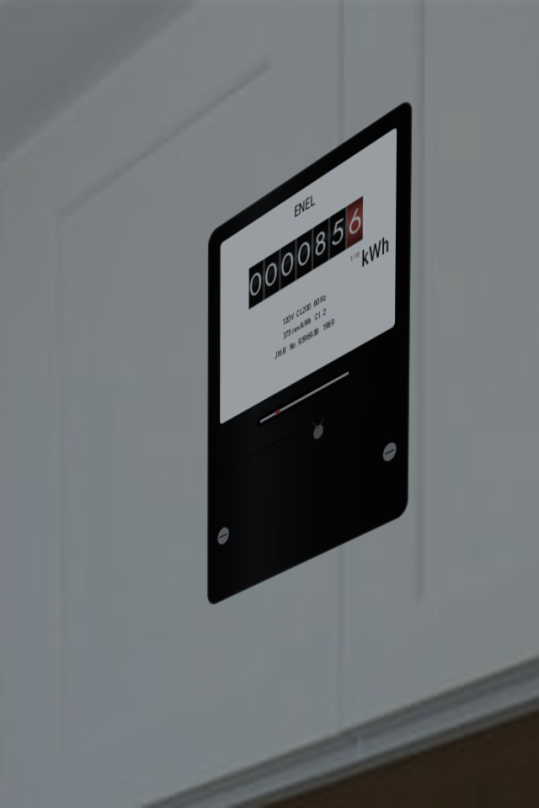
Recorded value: value=85.6 unit=kWh
